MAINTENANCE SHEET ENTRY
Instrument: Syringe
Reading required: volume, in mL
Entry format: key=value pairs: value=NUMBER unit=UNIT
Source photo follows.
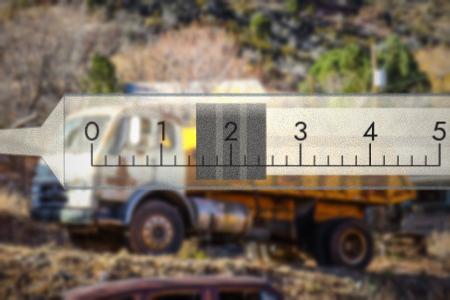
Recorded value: value=1.5 unit=mL
